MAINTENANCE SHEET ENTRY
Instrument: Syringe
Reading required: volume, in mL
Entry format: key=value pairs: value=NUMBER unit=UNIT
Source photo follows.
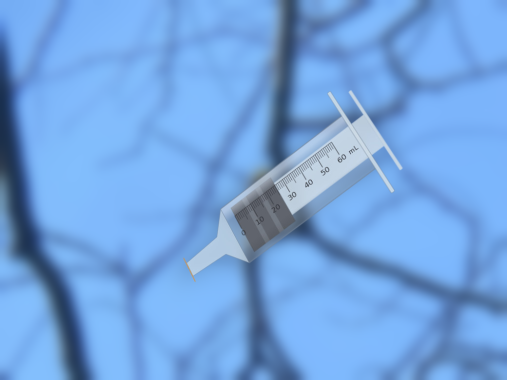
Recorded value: value=0 unit=mL
